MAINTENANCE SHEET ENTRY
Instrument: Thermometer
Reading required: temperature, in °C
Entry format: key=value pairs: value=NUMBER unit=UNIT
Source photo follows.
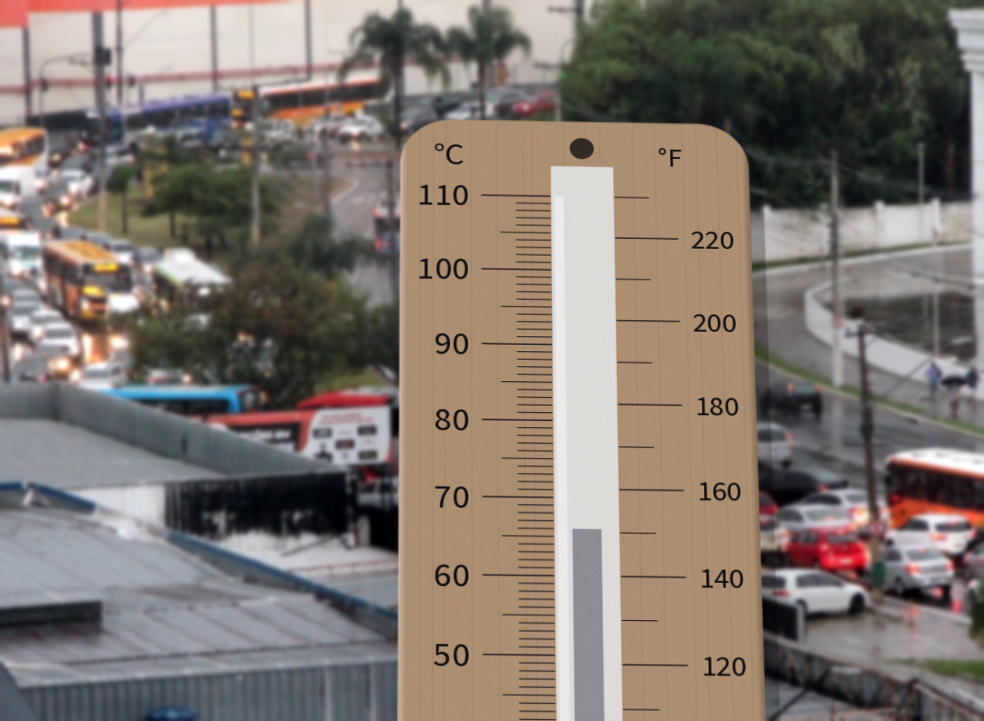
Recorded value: value=66 unit=°C
